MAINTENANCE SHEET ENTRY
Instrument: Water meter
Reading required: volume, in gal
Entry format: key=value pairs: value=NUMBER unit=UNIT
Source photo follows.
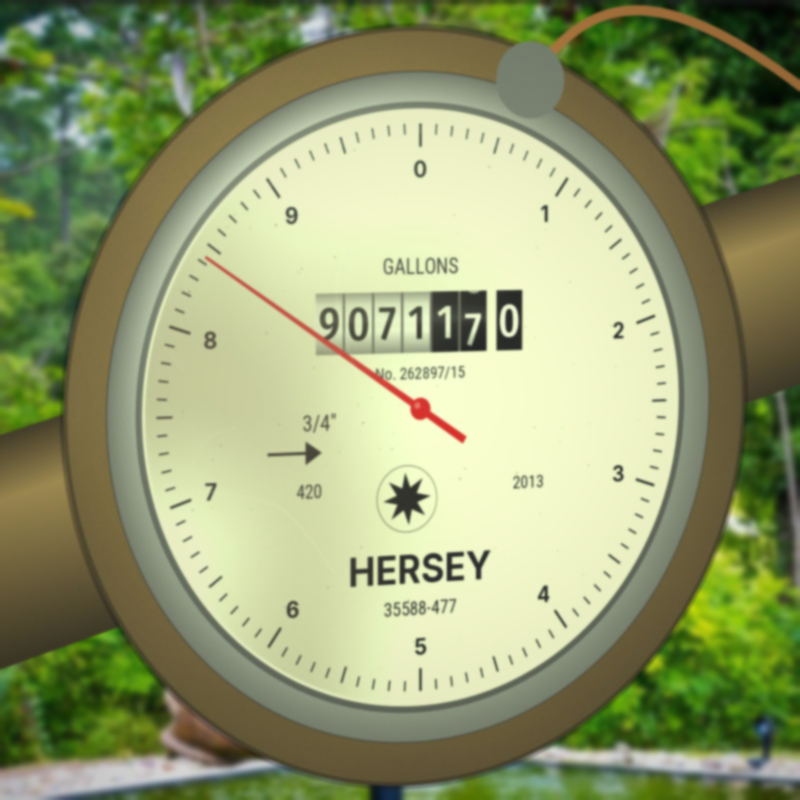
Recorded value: value=9071168.4 unit=gal
